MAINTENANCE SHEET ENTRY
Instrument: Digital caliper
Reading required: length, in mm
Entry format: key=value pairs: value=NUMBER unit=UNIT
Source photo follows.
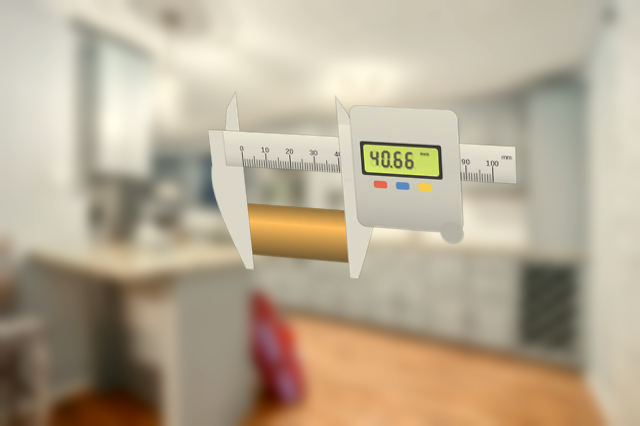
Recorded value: value=40.66 unit=mm
